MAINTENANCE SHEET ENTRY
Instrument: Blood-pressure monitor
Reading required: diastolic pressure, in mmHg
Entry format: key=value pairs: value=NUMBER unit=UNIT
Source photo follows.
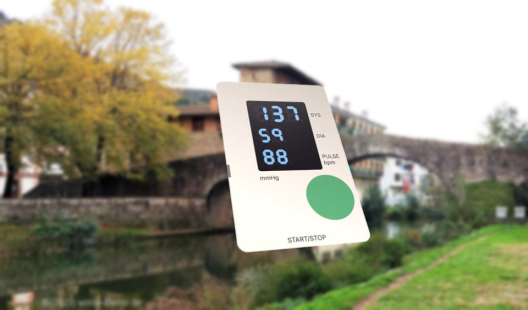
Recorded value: value=59 unit=mmHg
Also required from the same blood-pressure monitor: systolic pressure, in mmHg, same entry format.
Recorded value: value=137 unit=mmHg
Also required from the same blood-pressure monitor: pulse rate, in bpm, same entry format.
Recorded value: value=88 unit=bpm
